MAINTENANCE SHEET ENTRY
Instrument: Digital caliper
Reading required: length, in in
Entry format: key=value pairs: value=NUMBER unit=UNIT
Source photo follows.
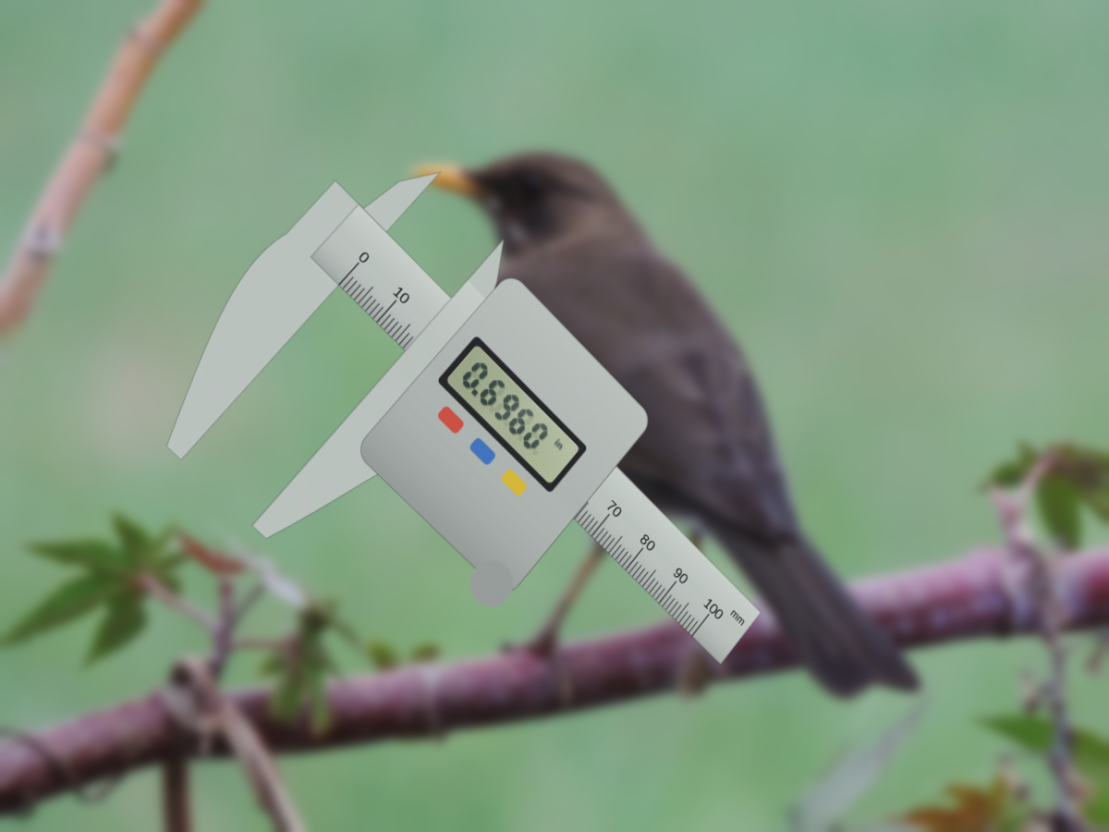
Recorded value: value=0.6960 unit=in
